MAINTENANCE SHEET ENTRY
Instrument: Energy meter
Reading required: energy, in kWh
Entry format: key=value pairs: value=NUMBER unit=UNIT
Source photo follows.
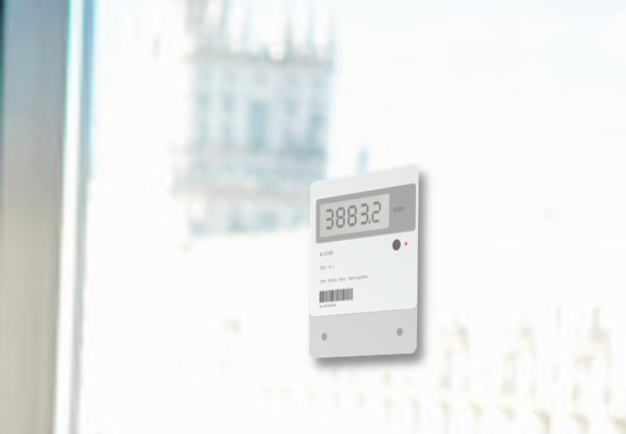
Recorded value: value=3883.2 unit=kWh
